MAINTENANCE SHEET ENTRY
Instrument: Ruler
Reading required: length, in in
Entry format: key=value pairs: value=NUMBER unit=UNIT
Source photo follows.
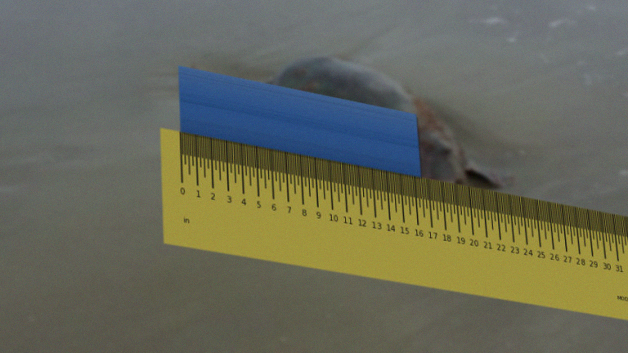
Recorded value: value=16.5 unit=in
